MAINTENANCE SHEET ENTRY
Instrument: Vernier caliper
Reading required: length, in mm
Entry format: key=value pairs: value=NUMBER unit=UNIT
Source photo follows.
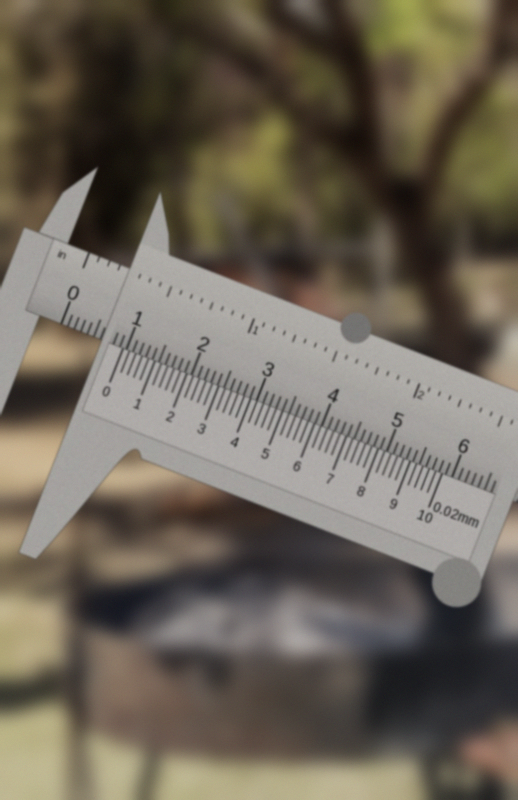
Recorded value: value=9.5 unit=mm
